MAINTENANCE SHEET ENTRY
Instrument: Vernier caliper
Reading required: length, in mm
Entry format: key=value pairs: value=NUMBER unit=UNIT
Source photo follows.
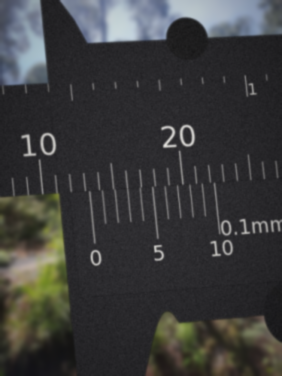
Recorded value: value=13.3 unit=mm
